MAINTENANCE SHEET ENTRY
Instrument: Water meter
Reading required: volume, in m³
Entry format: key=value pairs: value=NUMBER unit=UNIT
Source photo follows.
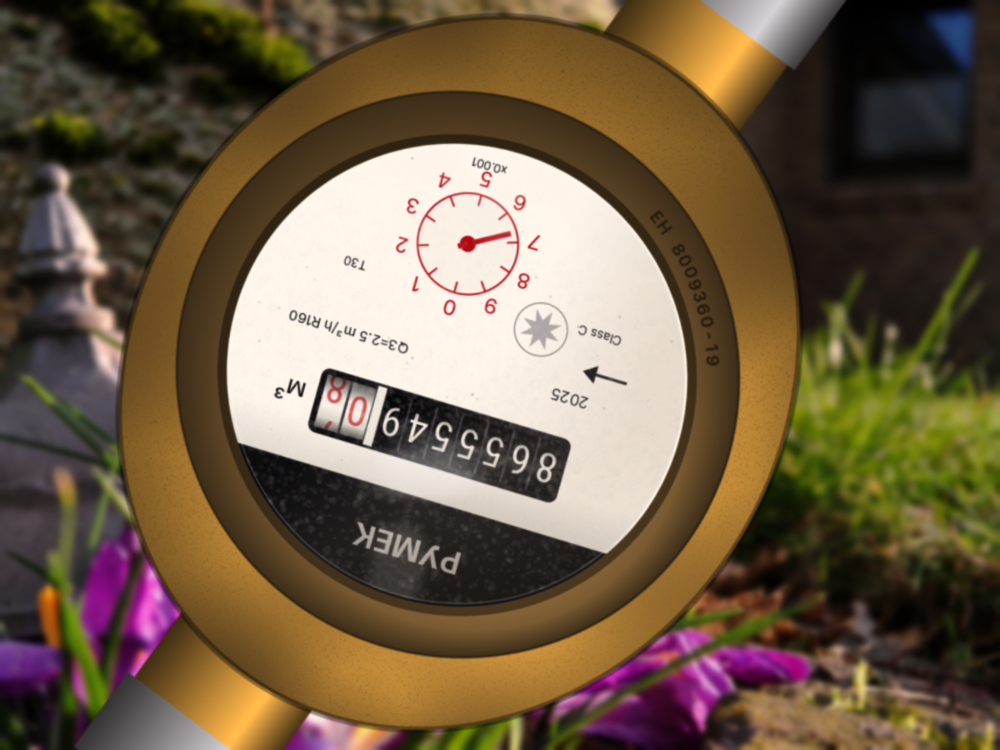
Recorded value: value=8655549.076 unit=m³
